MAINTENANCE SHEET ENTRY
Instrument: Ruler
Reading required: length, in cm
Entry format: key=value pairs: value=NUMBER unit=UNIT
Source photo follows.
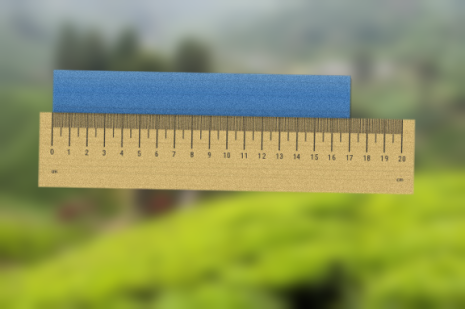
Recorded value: value=17 unit=cm
